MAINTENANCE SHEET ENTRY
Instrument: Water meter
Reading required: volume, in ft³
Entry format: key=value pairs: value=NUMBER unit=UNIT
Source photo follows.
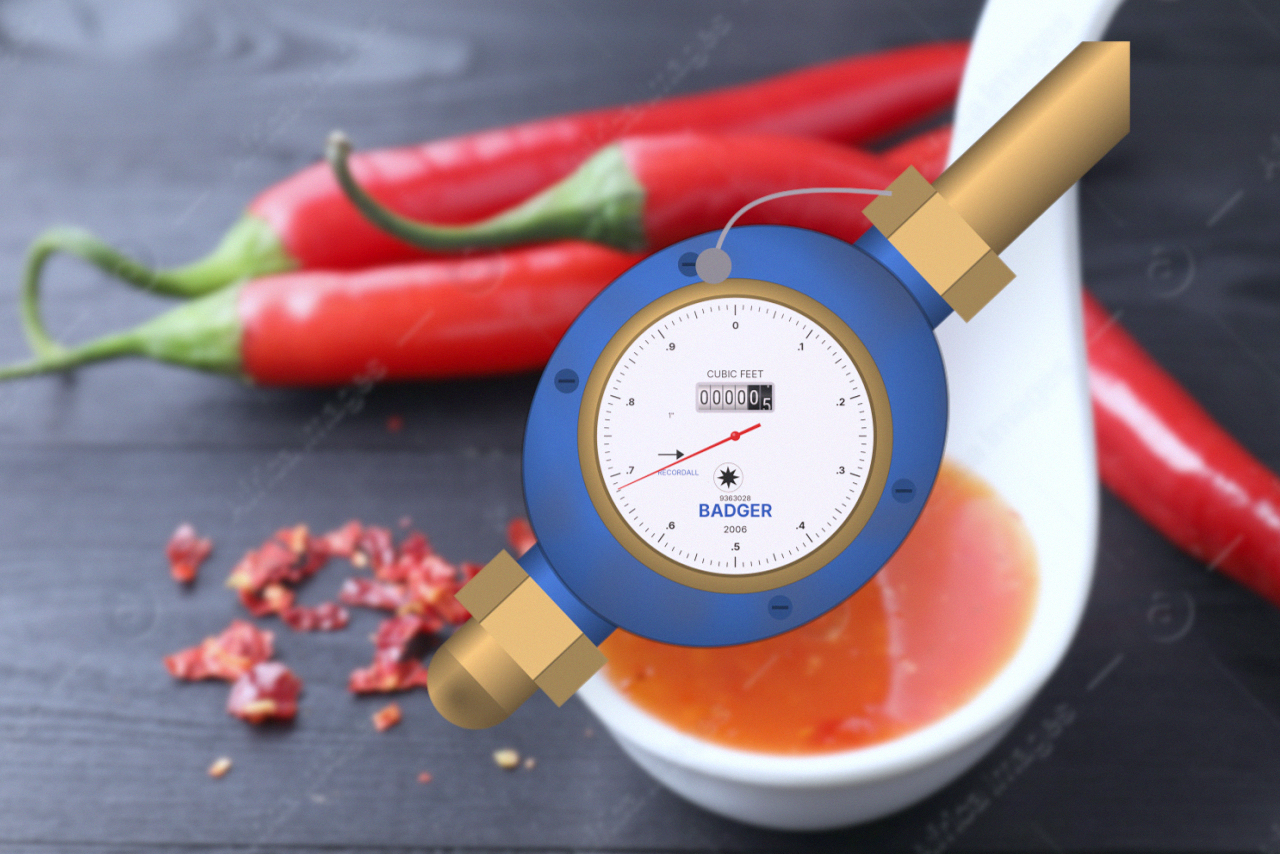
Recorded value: value=4.68 unit=ft³
